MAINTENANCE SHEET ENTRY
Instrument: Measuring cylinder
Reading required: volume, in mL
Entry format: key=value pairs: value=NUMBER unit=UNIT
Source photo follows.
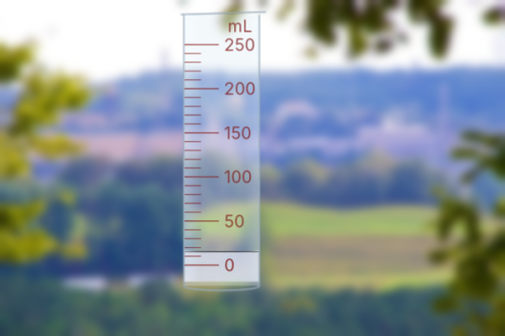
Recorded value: value=15 unit=mL
